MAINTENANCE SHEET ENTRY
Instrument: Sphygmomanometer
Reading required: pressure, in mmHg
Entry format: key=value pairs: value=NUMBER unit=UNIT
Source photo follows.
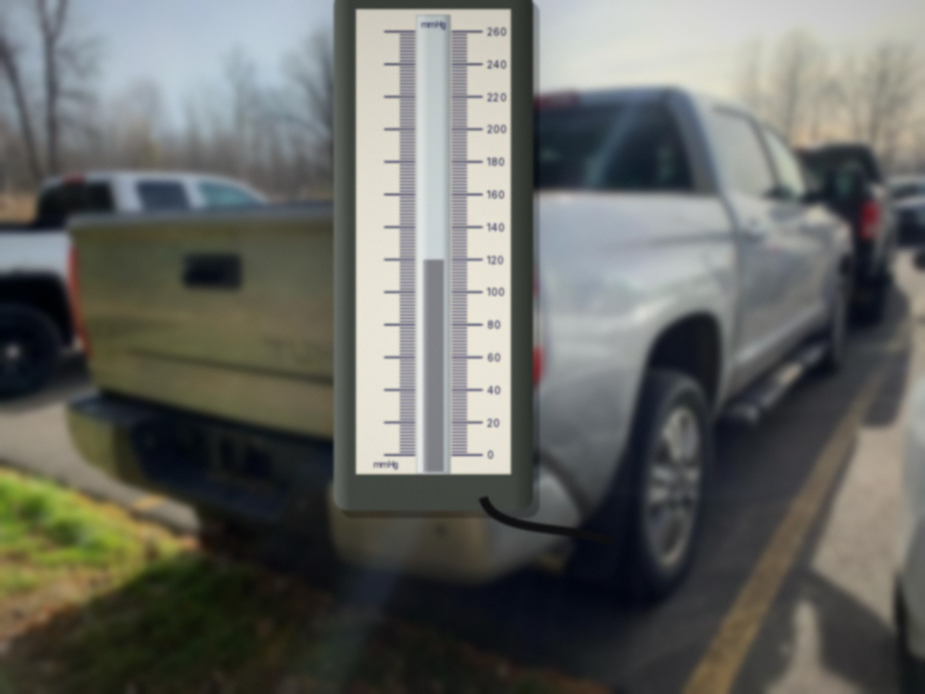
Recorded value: value=120 unit=mmHg
